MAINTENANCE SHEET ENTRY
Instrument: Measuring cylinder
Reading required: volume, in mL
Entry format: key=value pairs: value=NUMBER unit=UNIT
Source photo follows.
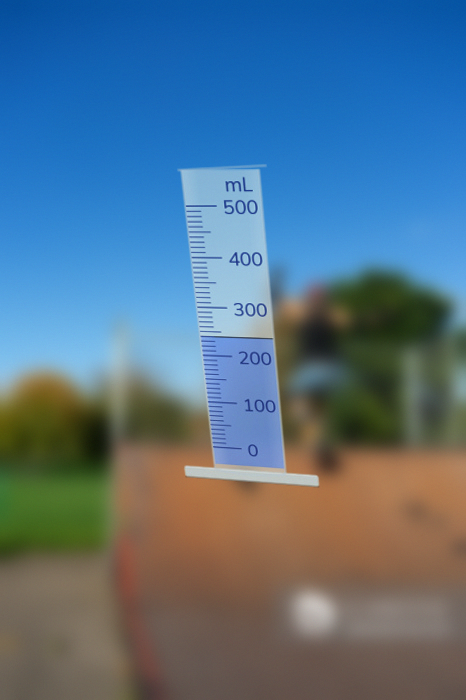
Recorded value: value=240 unit=mL
